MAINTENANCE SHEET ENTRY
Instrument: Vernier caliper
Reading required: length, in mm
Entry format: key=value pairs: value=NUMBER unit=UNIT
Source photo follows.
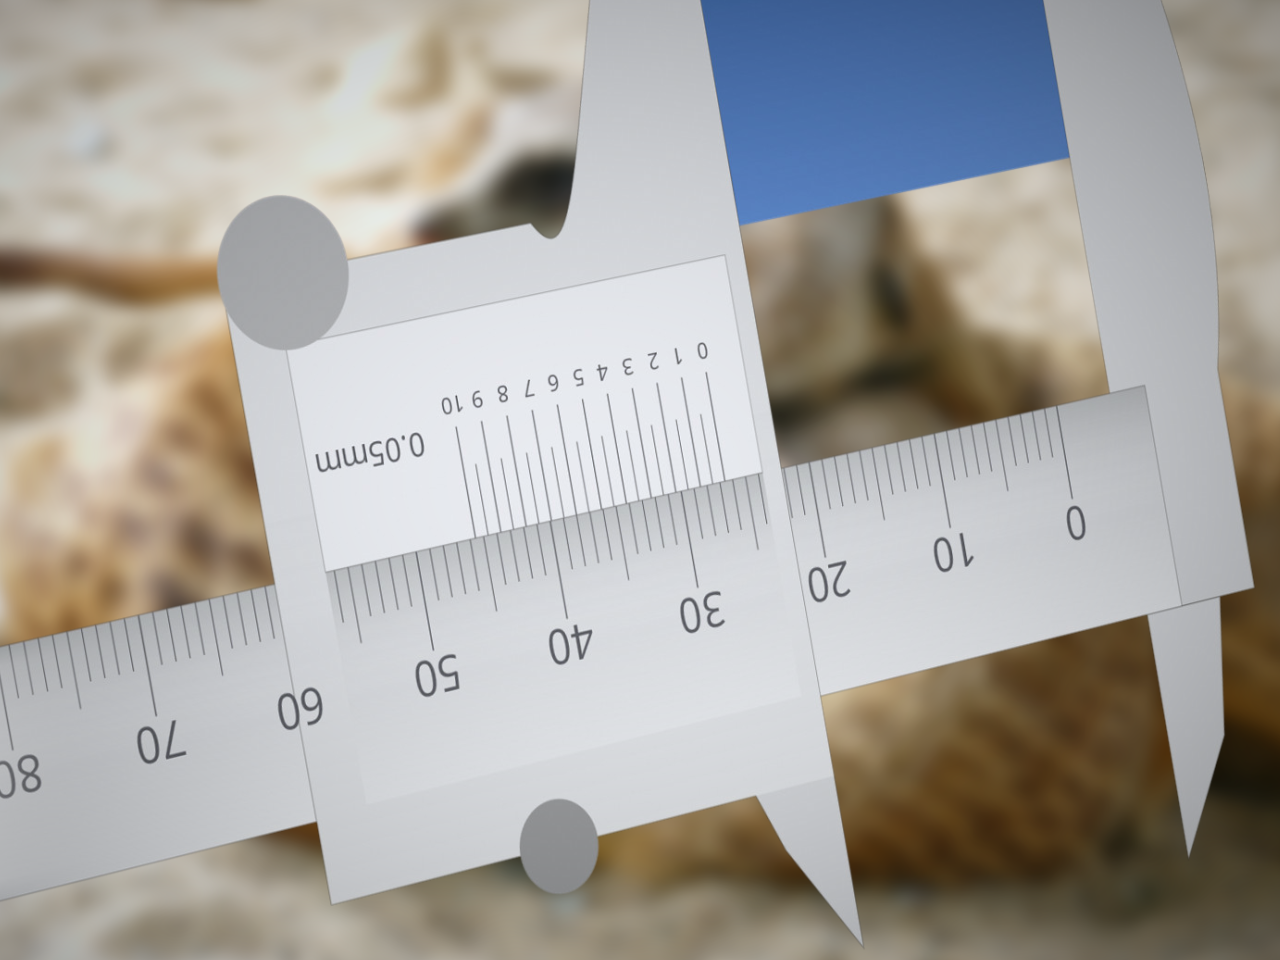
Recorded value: value=26.6 unit=mm
